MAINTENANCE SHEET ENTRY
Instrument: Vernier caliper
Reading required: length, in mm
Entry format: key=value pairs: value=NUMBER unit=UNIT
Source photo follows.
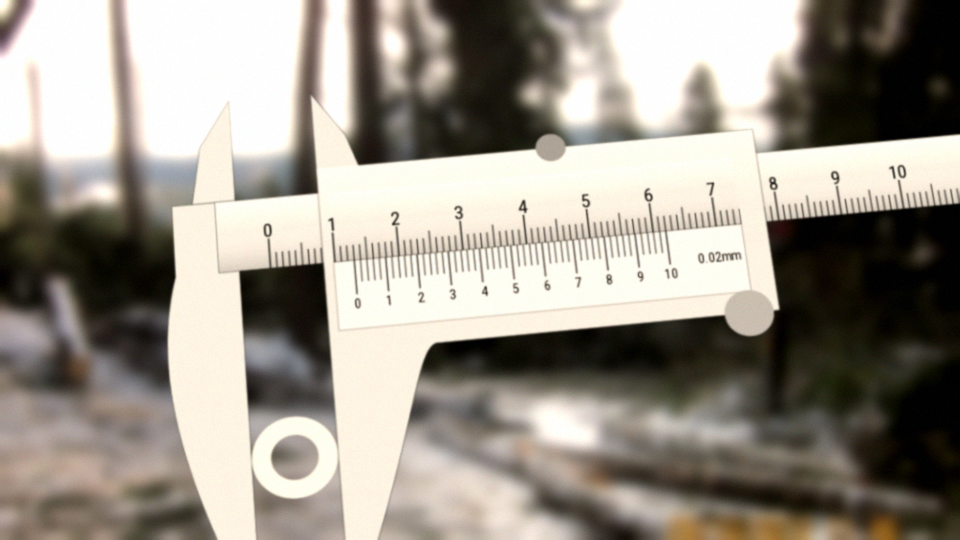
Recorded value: value=13.0 unit=mm
